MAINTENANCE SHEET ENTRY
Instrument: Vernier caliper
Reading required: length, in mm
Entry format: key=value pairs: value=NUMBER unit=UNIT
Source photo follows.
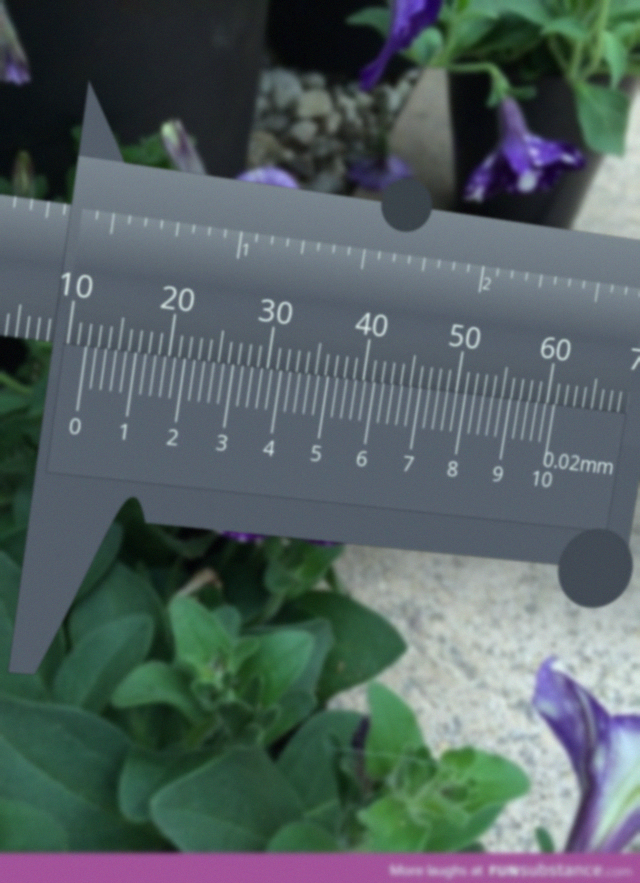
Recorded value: value=11.8 unit=mm
